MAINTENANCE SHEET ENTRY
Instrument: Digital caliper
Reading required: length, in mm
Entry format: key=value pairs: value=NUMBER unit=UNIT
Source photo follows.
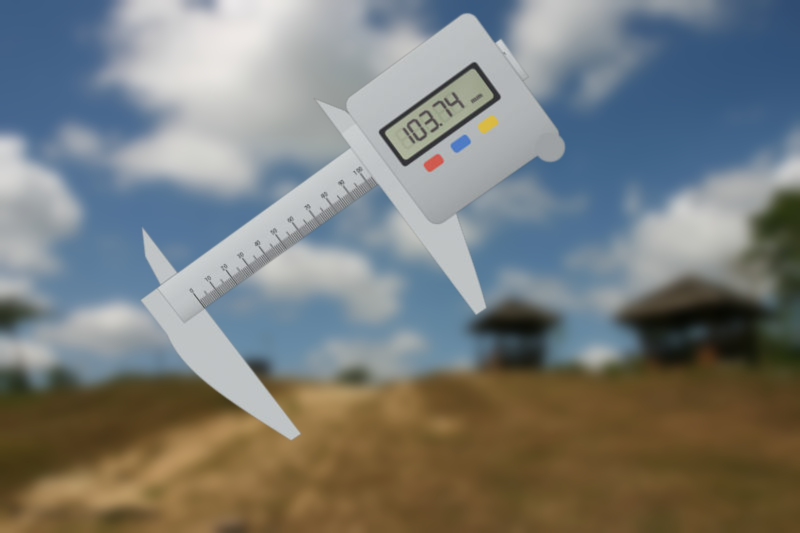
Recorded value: value=103.74 unit=mm
